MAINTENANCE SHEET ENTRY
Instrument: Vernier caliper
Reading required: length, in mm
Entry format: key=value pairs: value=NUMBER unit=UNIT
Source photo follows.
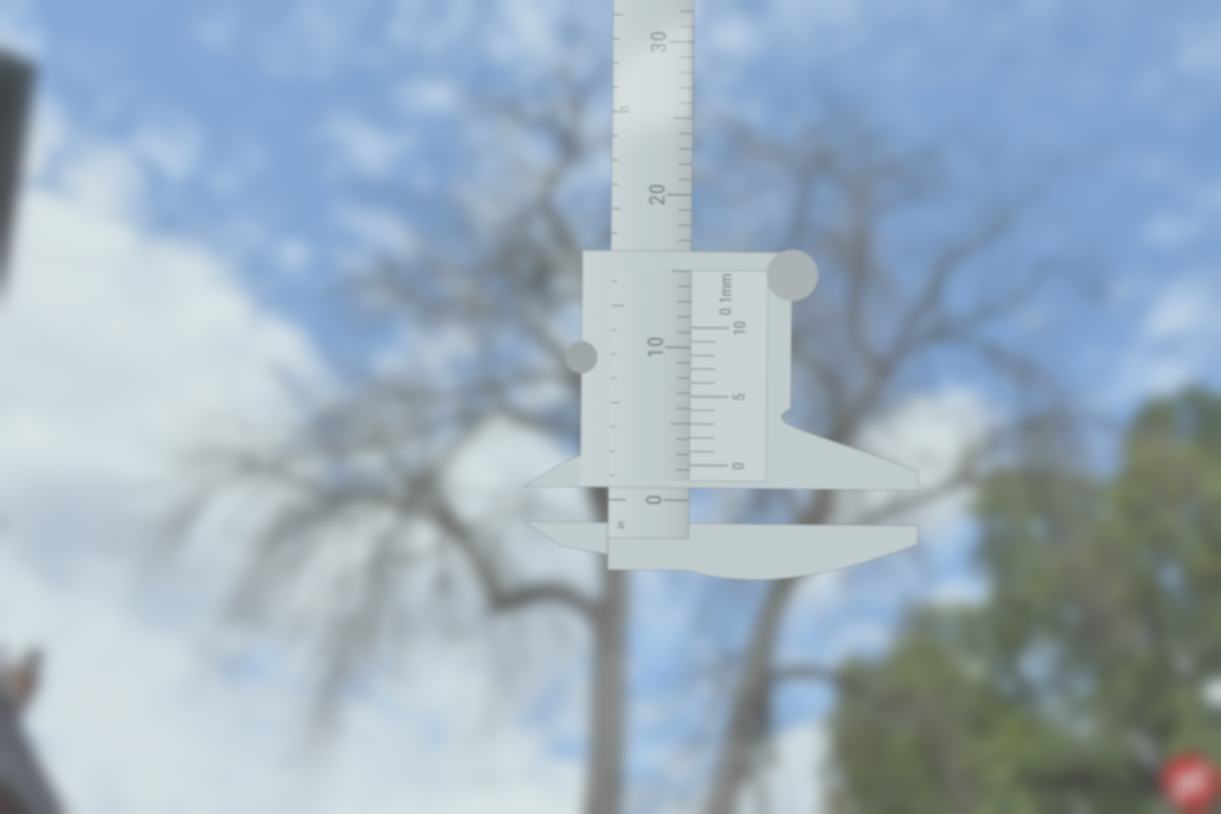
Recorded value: value=2.3 unit=mm
